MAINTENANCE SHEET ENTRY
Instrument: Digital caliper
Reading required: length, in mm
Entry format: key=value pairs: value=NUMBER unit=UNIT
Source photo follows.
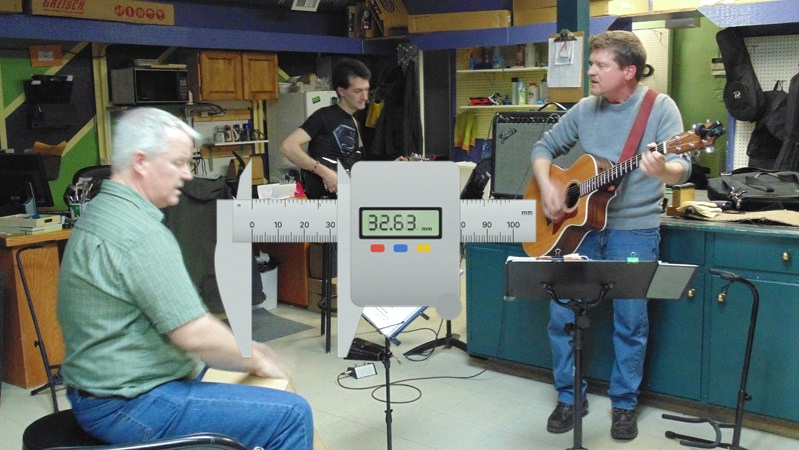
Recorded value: value=32.63 unit=mm
